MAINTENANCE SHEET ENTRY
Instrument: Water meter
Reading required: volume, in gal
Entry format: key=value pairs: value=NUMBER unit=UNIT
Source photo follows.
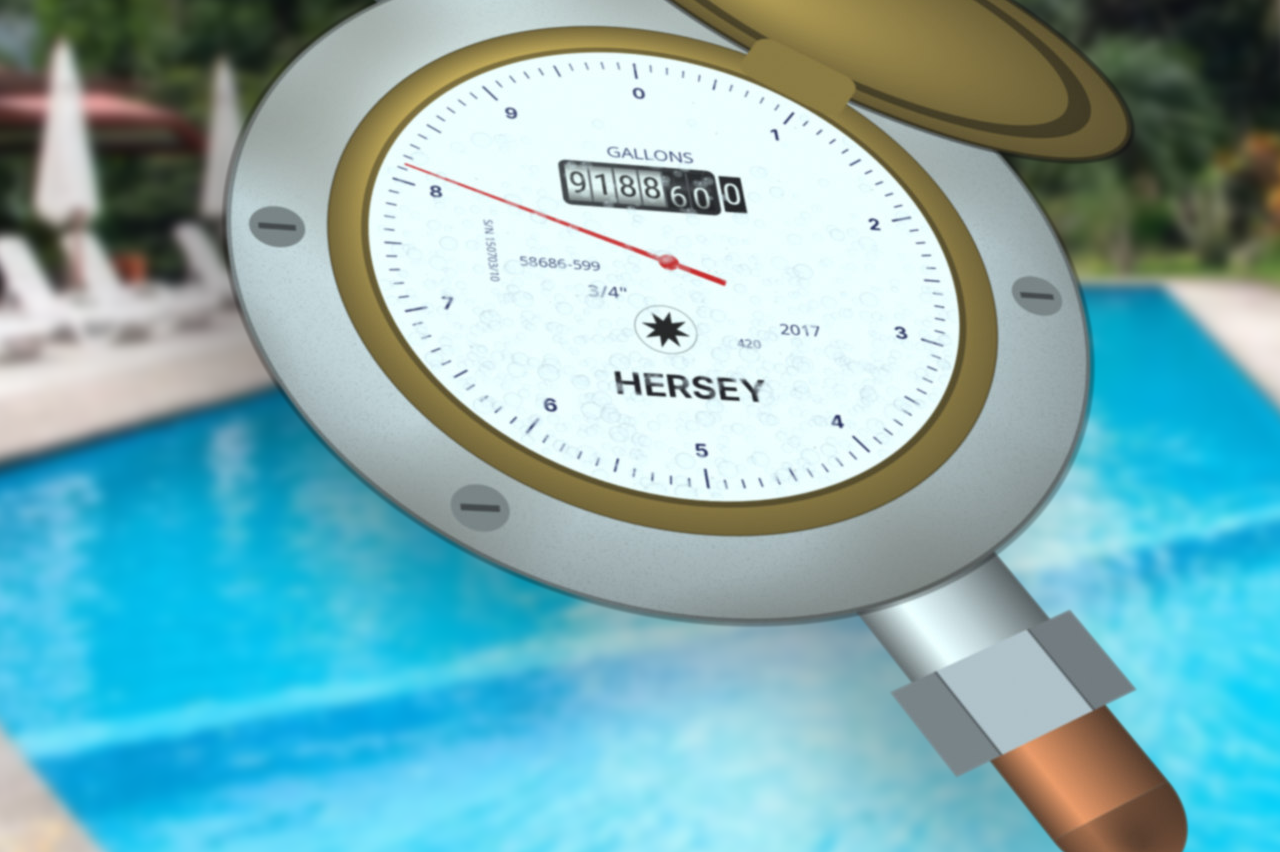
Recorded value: value=9188598.1 unit=gal
